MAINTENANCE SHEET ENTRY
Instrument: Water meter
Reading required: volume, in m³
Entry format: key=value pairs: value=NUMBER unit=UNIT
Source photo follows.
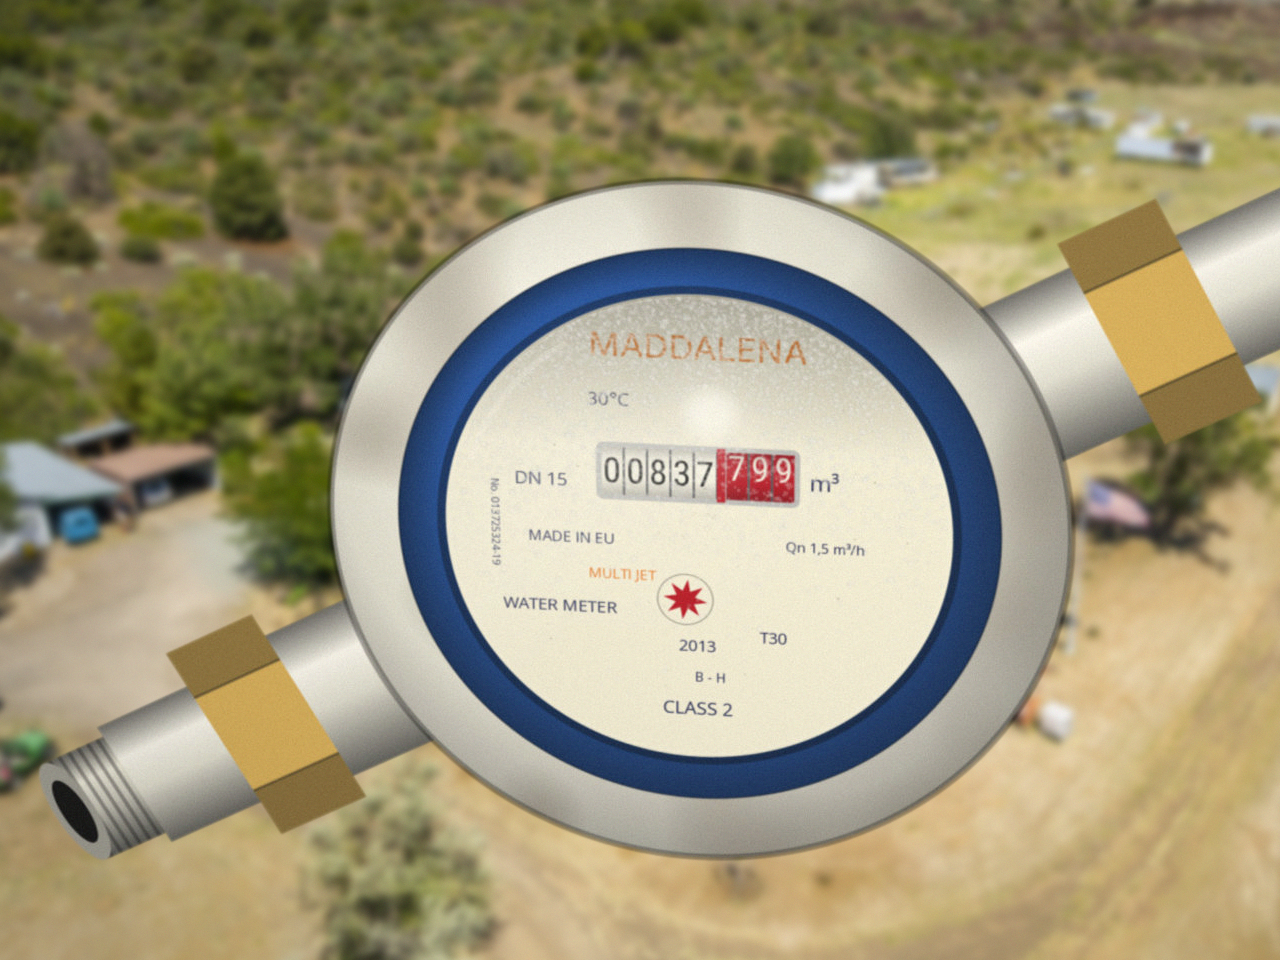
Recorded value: value=837.799 unit=m³
